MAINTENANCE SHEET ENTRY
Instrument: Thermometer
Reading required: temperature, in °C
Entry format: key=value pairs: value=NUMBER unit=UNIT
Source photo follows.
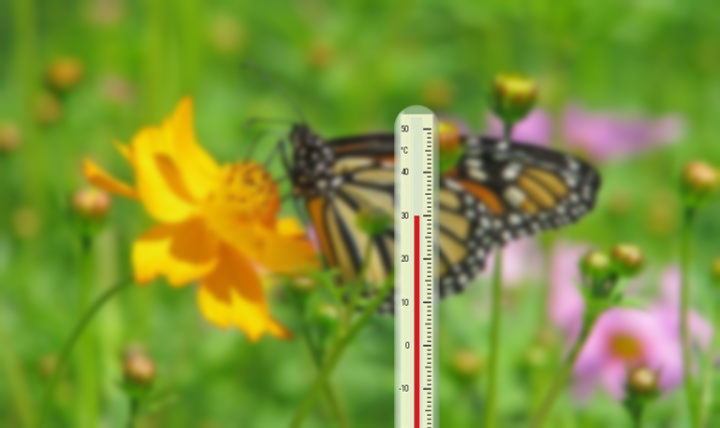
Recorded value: value=30 unit=°C
